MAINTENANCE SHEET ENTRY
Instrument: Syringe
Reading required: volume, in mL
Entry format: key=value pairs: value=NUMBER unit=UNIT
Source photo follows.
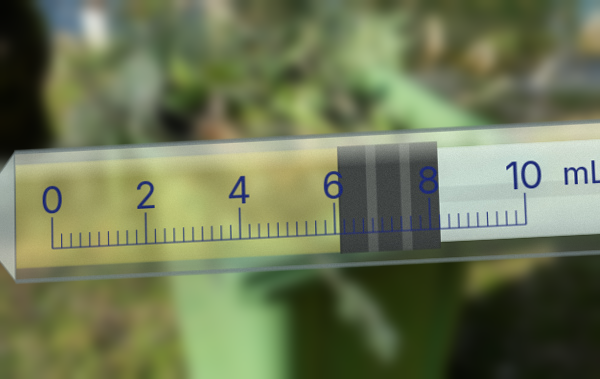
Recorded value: value=6.1 unit=mL
